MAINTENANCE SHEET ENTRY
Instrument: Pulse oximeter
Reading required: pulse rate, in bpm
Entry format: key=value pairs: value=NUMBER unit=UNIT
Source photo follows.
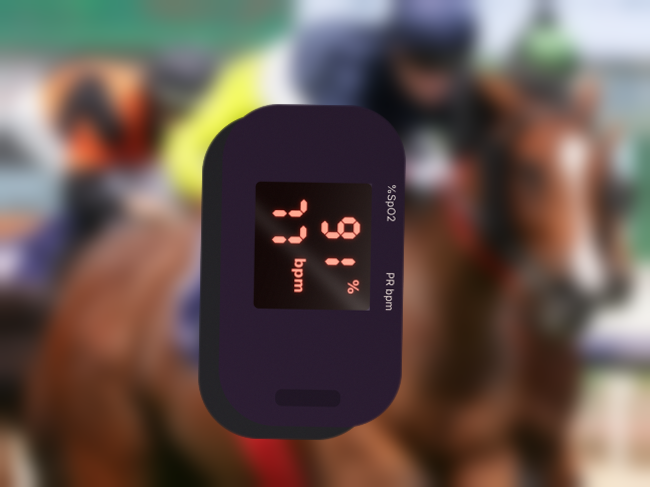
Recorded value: value=77 unit=bpm
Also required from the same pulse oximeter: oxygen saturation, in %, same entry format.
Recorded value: value=91 unit=%
